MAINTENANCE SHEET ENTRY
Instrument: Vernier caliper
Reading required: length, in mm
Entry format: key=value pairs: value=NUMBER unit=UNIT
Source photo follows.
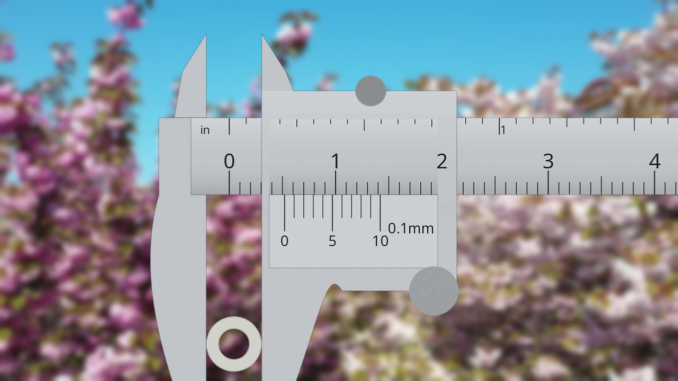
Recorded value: value=5.2 unit=mm
